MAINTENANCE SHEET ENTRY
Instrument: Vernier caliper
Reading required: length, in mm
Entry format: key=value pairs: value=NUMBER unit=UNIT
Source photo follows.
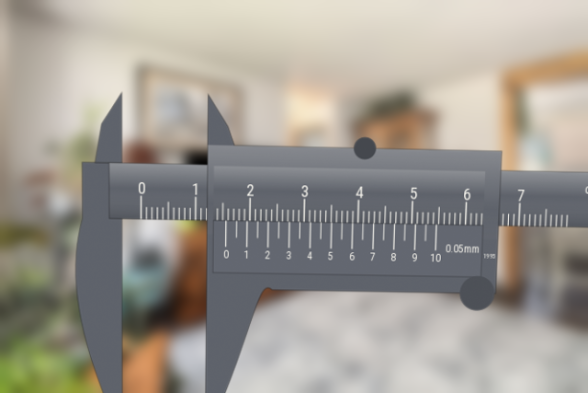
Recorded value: value=15.6 unit=mm
